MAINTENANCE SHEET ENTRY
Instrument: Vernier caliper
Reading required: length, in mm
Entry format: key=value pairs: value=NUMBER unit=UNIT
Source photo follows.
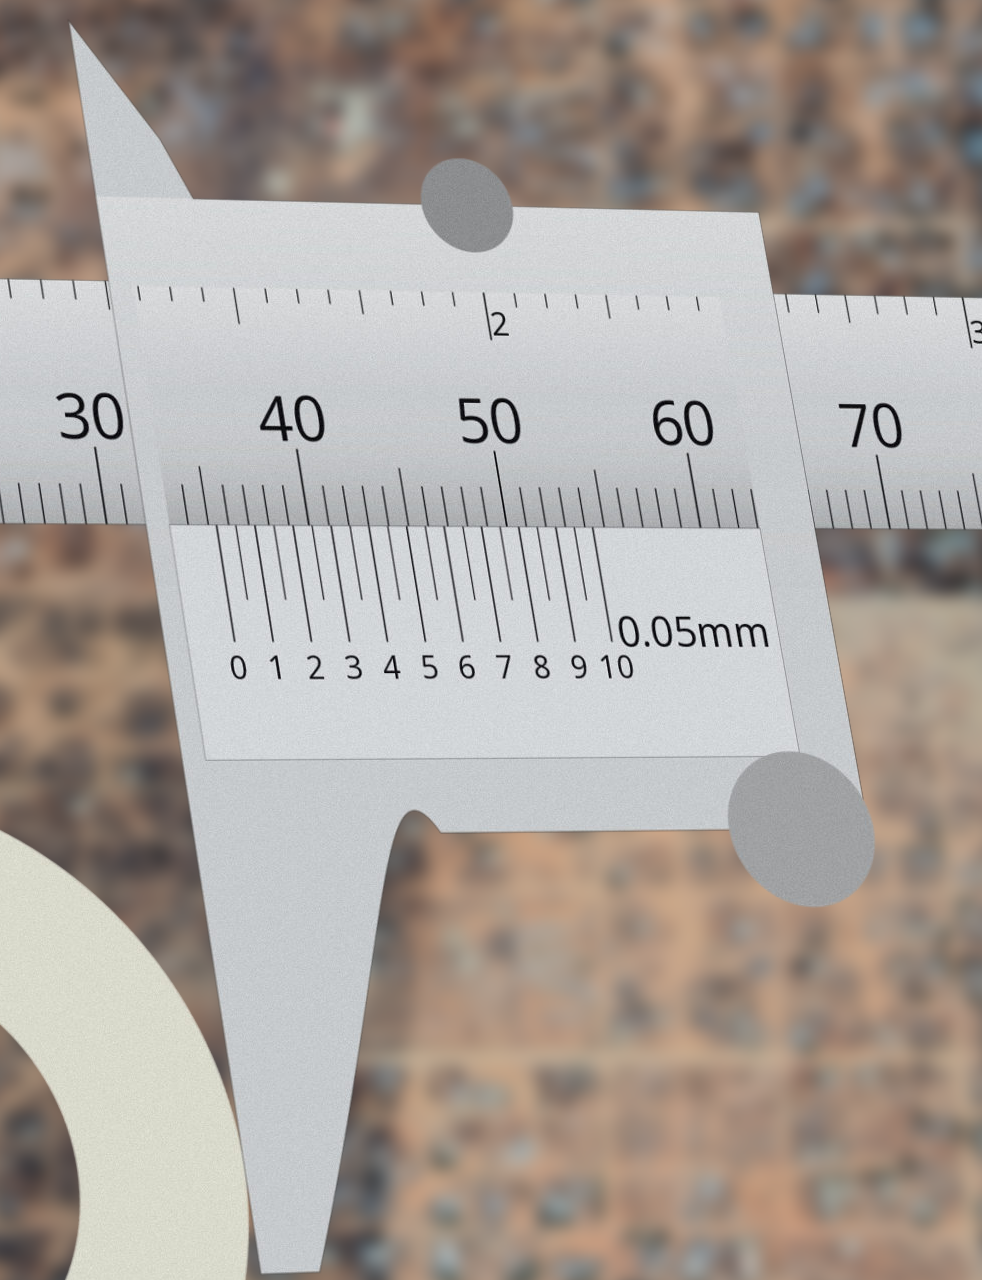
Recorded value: value=35.4 unit=mm
